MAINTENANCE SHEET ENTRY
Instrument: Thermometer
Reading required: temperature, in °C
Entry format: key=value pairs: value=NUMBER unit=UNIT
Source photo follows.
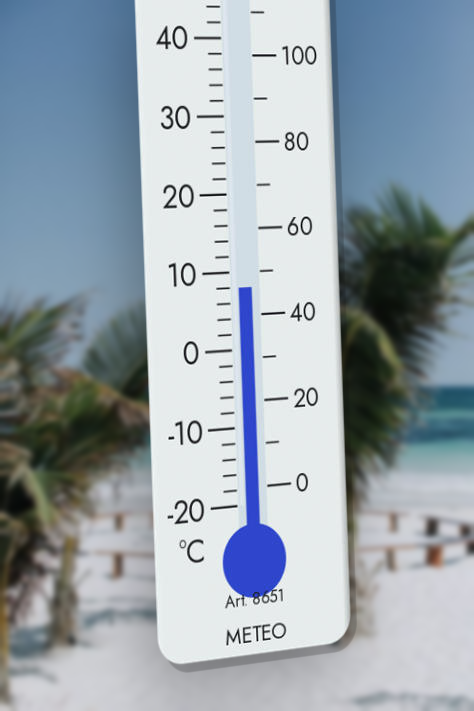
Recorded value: value=8 unit=°C
